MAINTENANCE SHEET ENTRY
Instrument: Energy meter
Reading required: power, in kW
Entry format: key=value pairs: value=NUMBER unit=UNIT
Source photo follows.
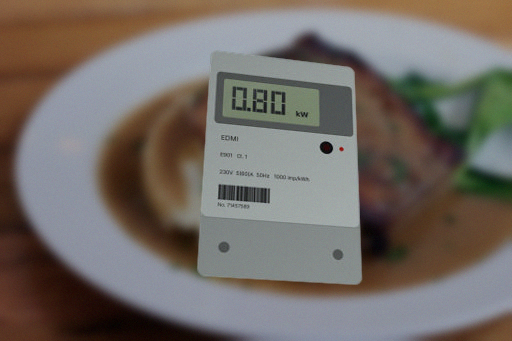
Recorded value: value=0.80 unit=kW
